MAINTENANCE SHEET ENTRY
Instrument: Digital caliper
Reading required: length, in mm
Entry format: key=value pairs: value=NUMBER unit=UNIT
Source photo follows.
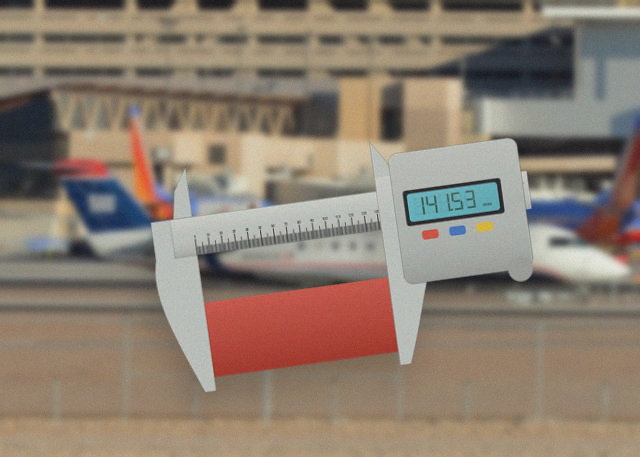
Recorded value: value=141.53 unit=mm
